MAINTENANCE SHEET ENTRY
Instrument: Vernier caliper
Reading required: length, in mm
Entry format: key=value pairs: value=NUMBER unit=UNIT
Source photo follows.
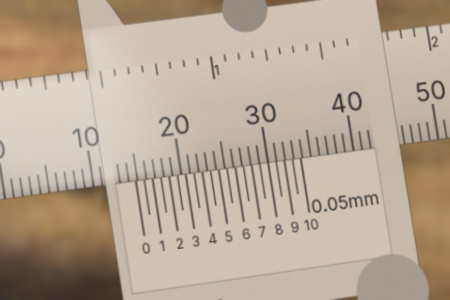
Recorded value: value=14.8 unit=mm
